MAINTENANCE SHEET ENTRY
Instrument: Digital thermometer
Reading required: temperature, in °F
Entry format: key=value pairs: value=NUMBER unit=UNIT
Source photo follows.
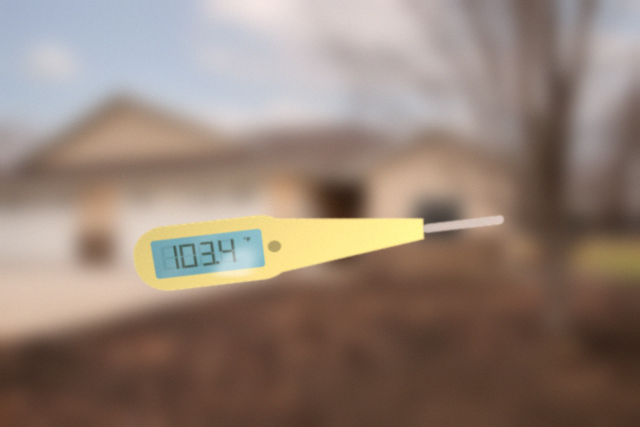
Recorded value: value=103.4 unit=°F
